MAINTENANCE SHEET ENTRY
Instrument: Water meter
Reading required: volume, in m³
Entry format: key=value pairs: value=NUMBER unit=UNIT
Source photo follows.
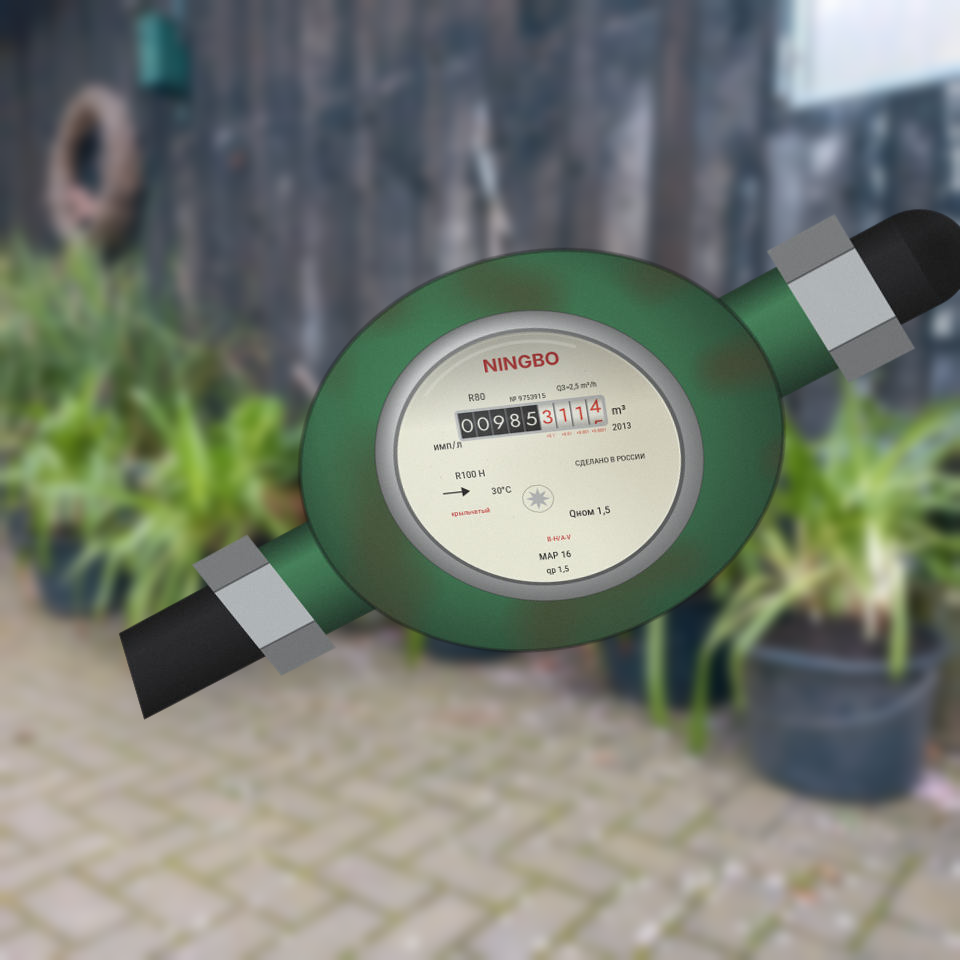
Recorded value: value=985.3114 unit=m³
